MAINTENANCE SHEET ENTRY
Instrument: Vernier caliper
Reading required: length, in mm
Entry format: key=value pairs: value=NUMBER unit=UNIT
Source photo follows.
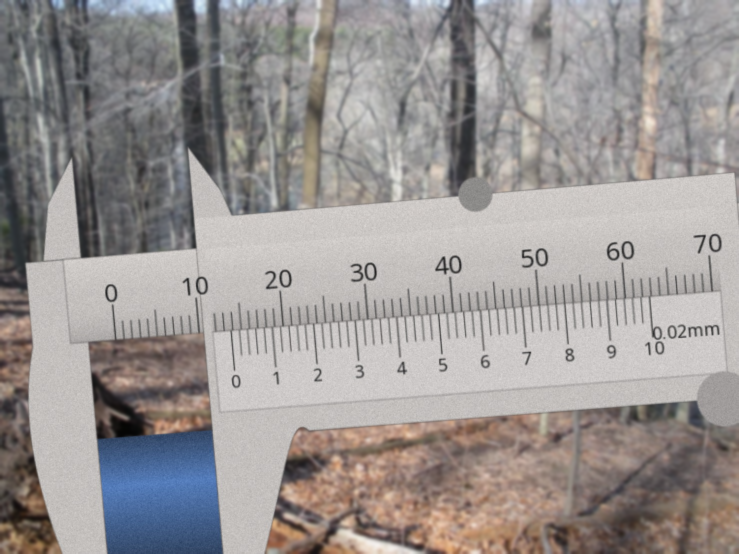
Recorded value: value=13.8 unit=mm
